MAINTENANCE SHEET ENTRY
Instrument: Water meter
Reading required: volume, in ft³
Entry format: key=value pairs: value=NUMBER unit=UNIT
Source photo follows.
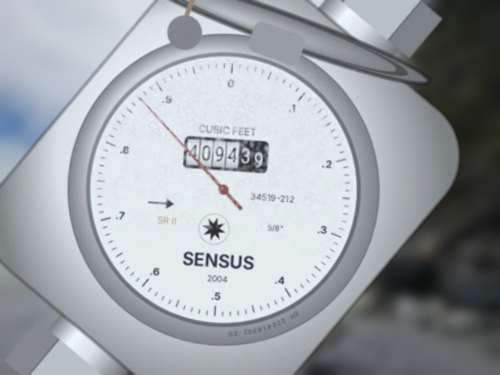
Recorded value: value=409438.87 unit=ft³
